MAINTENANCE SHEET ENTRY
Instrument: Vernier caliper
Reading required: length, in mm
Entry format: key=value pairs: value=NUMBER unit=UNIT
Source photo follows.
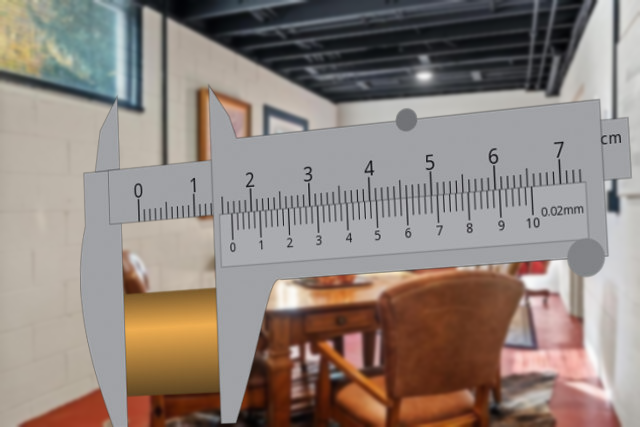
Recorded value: value=16.6 unit=mm
